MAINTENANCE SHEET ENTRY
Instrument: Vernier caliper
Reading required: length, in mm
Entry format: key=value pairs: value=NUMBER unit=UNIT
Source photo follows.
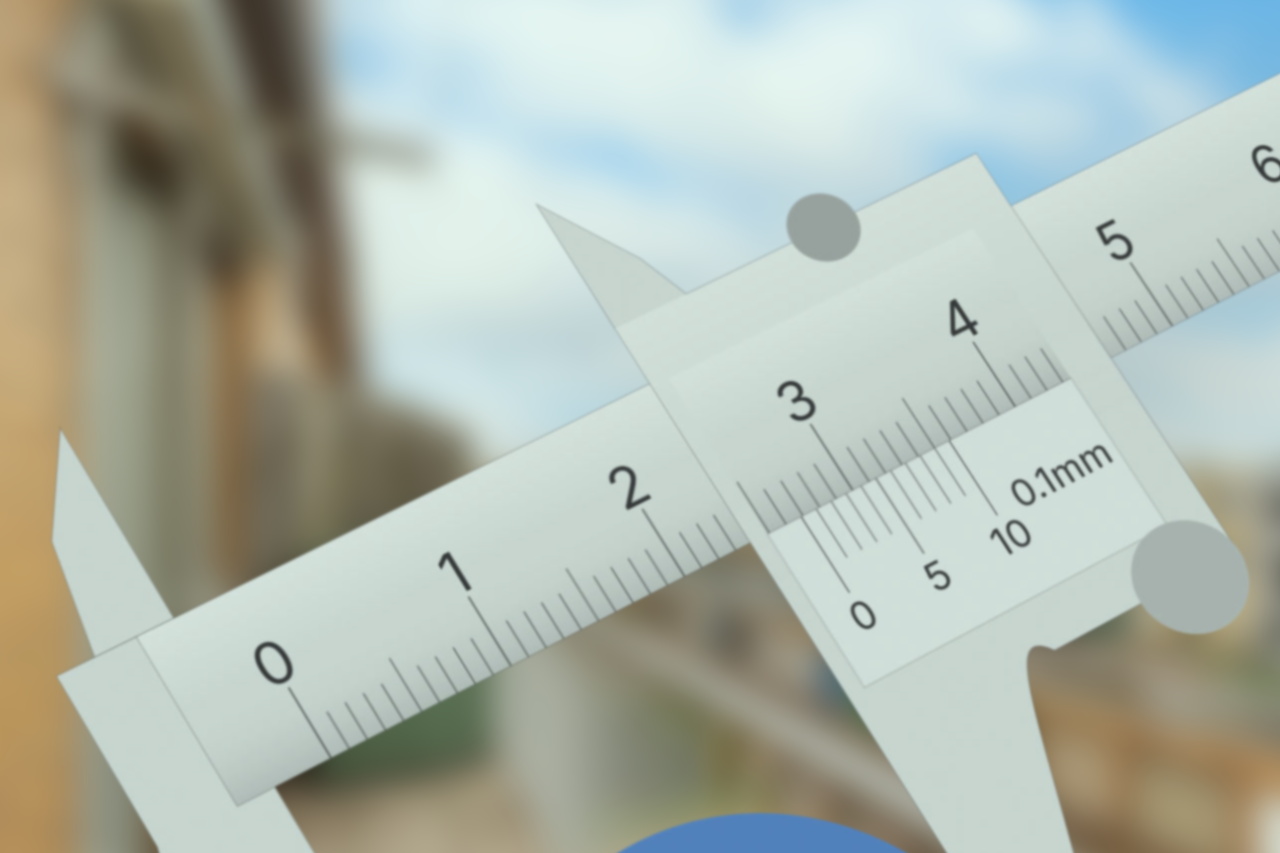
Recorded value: value=26.9 unit=mm
